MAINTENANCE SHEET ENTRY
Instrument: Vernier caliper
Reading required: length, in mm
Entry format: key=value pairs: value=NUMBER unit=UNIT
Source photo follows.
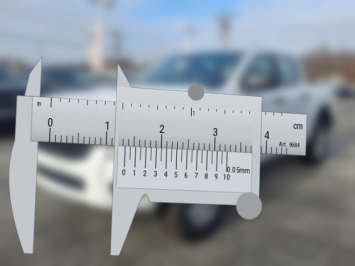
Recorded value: value=13.4 unit=mm
